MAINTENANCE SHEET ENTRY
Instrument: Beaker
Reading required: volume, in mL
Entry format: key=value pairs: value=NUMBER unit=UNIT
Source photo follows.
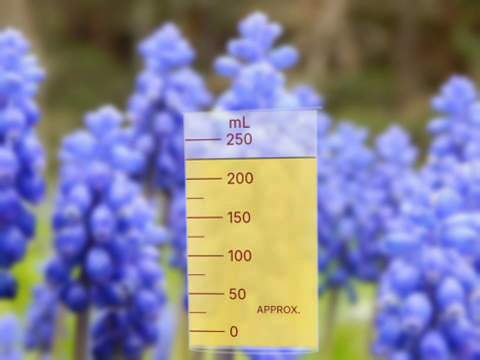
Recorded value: value=225 unit=mL
